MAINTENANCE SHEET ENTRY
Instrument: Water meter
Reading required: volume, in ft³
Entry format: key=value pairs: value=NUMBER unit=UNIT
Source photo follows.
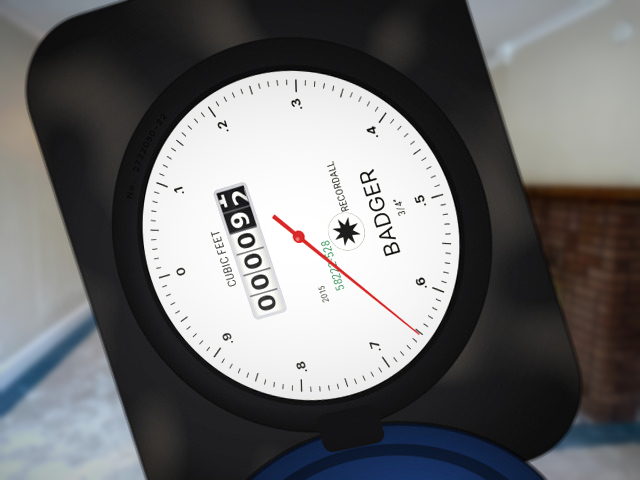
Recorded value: value=91.65 unit=ft³
